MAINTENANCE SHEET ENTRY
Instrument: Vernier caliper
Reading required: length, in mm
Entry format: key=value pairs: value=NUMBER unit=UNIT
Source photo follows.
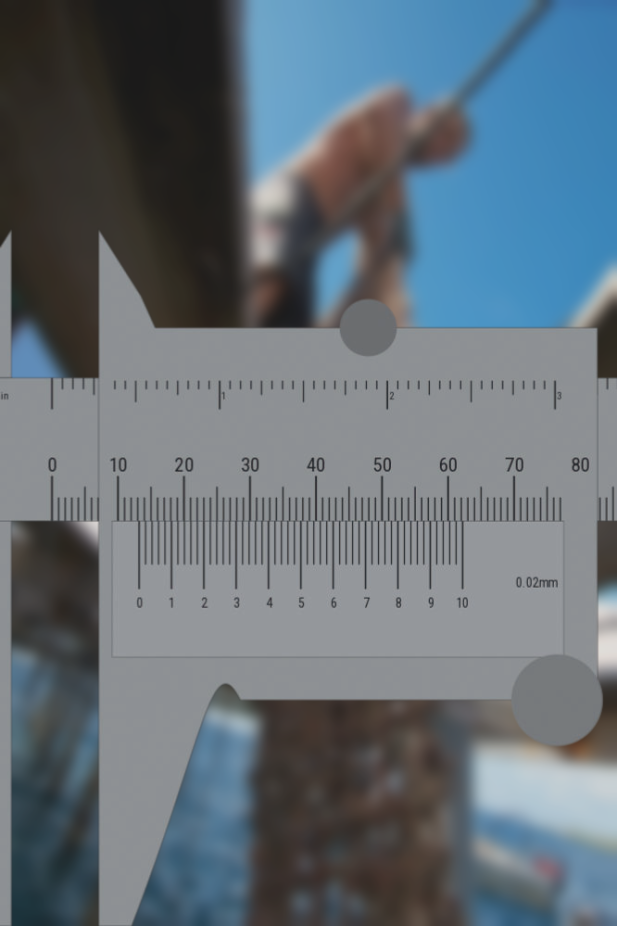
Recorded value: value=13.2 unit=mm
